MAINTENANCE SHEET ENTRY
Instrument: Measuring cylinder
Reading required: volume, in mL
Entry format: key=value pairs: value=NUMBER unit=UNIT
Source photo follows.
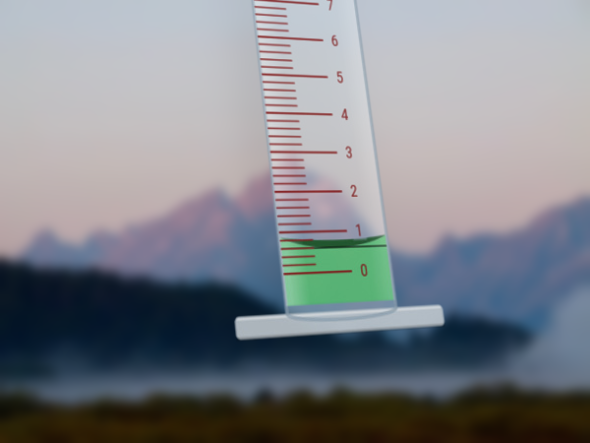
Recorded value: value=0.6 unit=mL
